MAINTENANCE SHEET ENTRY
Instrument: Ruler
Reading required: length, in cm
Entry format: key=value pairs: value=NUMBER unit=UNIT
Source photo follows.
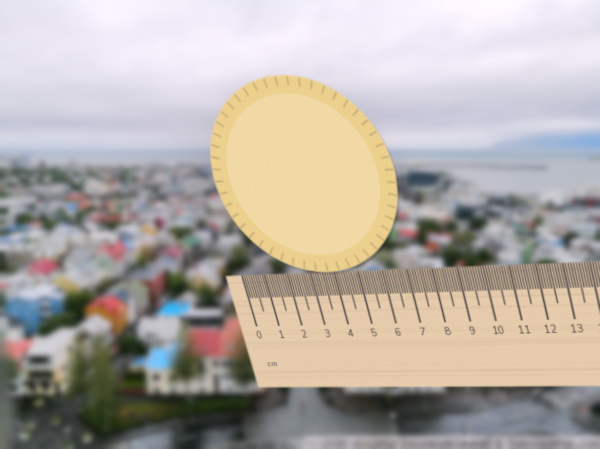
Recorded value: value=7.5 unit=cm
